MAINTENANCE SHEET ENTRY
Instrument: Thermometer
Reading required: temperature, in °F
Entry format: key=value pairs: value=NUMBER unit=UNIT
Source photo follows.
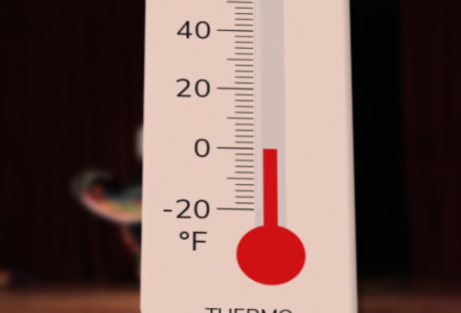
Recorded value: value=0 unit=°F
